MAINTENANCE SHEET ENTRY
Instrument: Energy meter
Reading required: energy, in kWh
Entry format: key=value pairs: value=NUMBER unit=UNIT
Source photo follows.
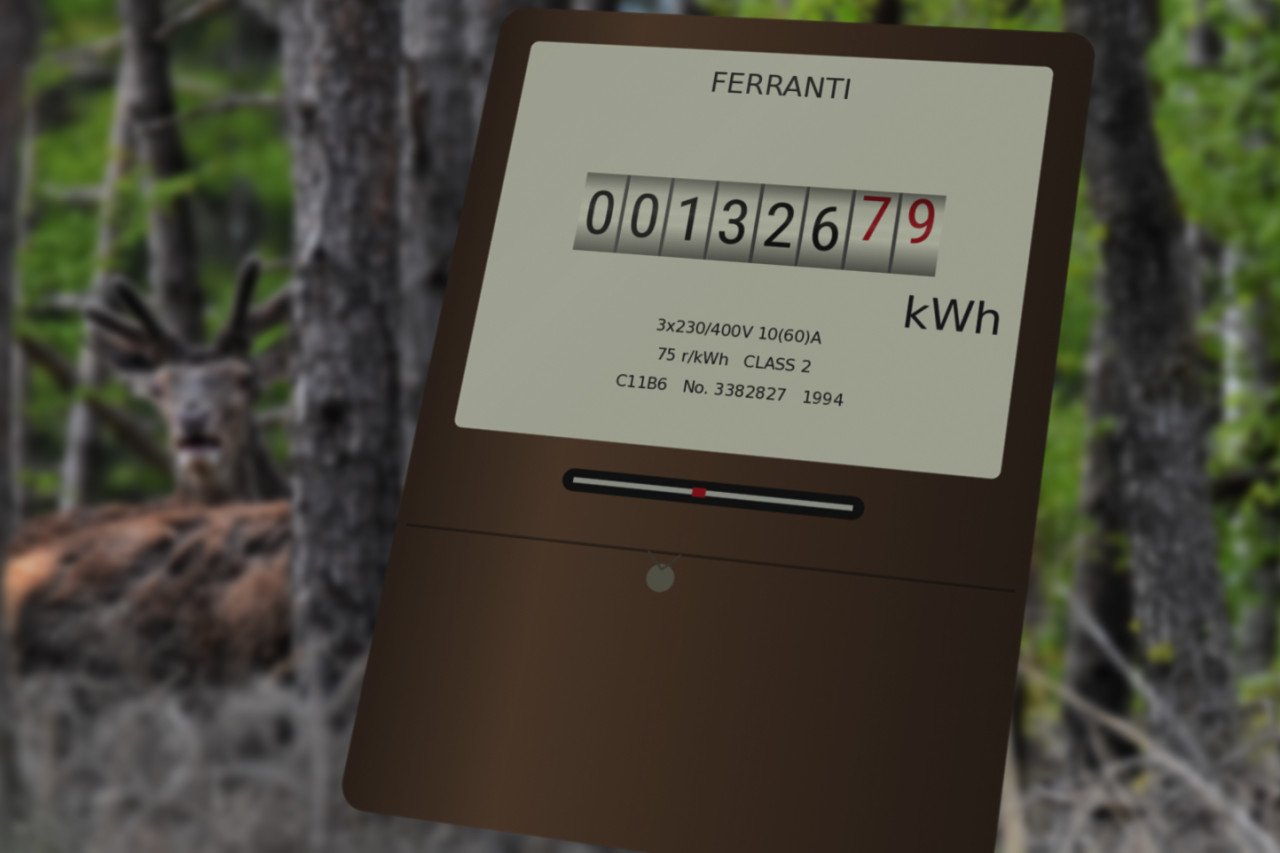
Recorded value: value=1326.79 unit=kWh
